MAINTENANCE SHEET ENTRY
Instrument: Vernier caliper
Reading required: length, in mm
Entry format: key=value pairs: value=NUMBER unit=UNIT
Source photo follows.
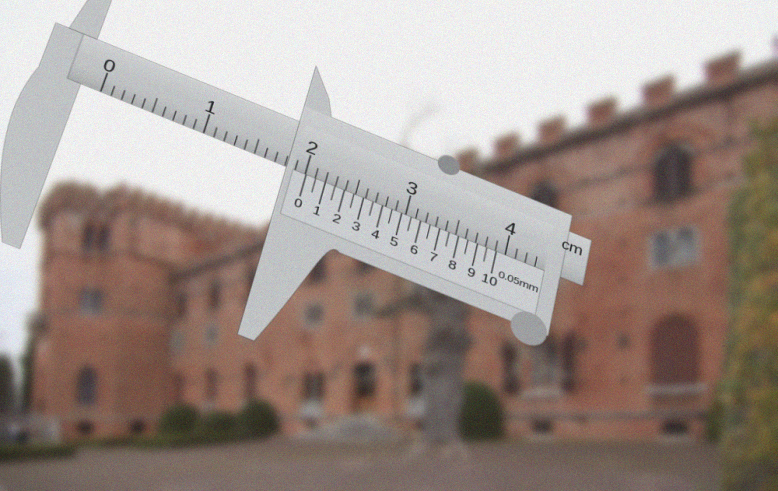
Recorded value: value=20.1 unit=mm
